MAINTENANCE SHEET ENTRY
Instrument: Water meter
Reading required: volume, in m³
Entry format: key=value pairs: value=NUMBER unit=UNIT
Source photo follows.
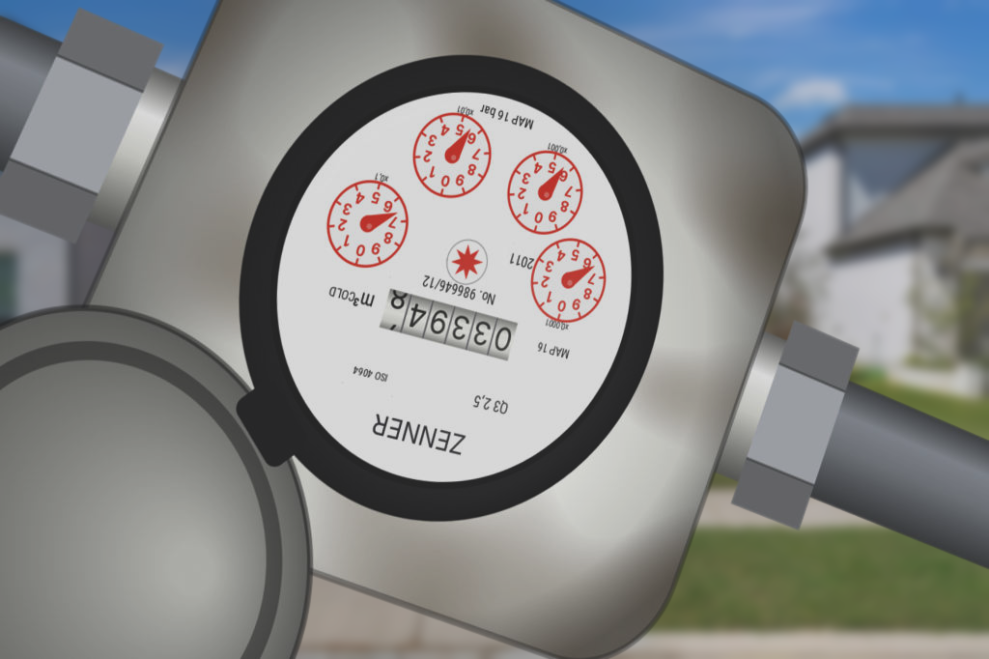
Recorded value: value=33947.6556 unit=m³
